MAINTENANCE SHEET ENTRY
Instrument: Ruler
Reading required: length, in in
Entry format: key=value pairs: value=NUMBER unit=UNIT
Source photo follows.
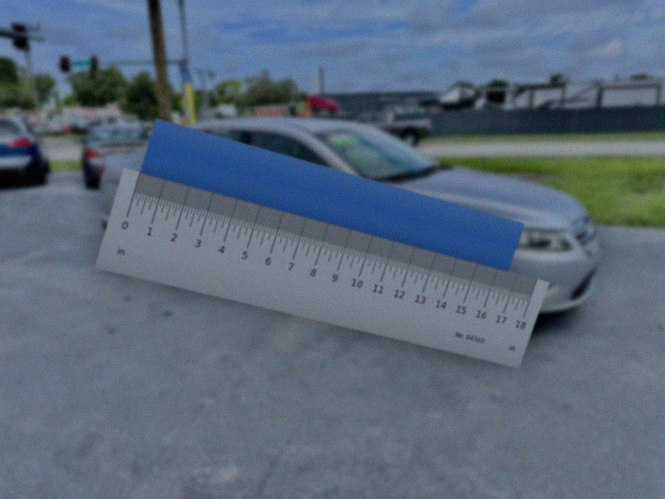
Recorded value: value=16.5 unit=in
